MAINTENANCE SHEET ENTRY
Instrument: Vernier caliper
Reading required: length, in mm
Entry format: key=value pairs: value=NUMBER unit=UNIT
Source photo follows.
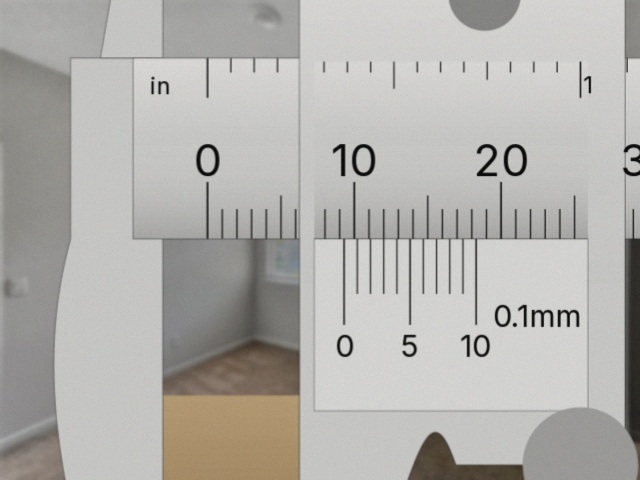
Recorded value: value=9.3 unit=mm
